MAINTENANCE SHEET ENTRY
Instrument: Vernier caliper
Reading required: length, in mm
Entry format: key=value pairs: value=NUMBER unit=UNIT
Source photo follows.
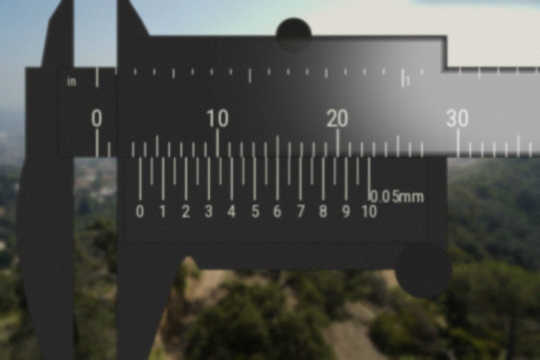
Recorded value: value=3.6 unit=mm
